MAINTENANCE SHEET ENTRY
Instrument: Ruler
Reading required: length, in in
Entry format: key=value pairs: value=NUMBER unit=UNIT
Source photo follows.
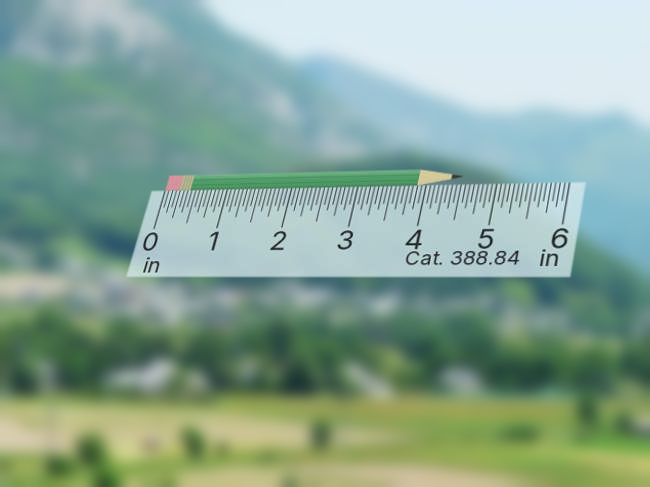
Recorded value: value=4.5 unit=in
